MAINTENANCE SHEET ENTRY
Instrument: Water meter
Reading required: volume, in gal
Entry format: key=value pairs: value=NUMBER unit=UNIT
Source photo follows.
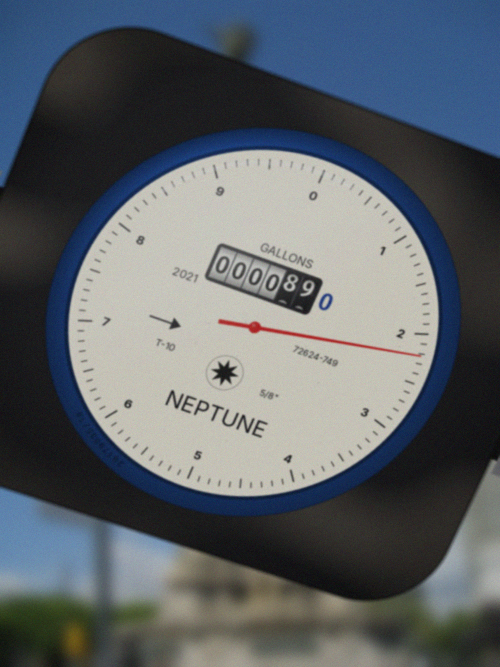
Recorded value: value=892.2 unit=gal
